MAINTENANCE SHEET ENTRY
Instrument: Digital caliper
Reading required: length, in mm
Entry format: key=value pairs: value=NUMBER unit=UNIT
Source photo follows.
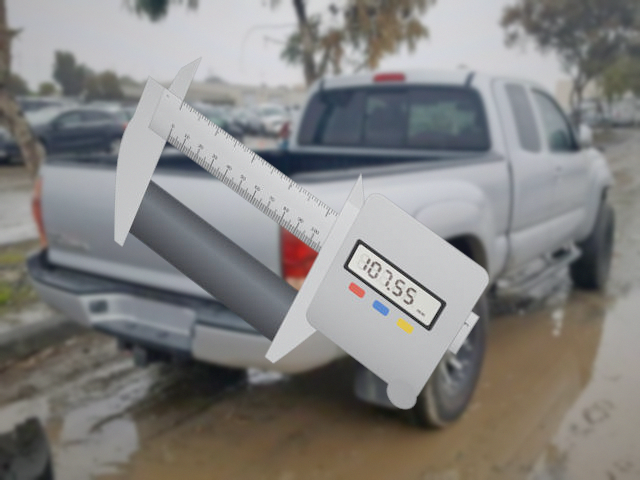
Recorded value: value=107.55 unit=mm
